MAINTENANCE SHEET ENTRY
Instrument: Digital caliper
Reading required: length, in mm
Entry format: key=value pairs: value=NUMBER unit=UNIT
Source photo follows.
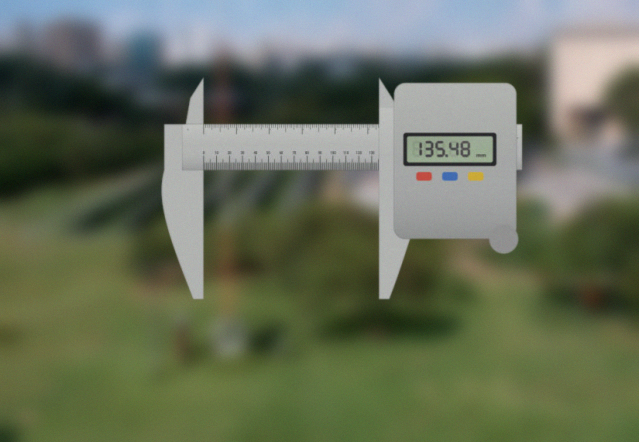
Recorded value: value=135.48 unit=mm
